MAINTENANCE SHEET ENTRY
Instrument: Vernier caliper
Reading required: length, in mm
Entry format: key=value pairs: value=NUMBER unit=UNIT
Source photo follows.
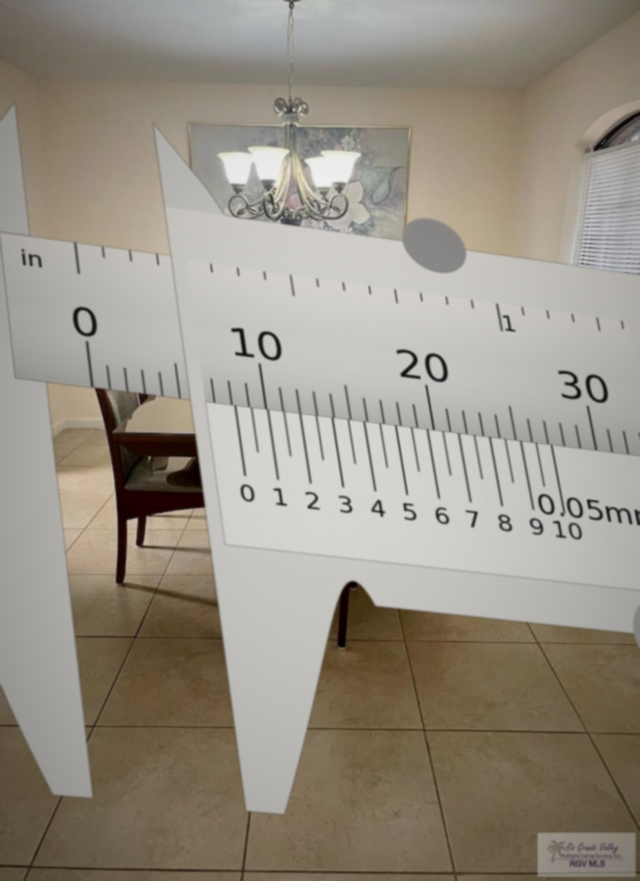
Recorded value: value=8.2 unit=mm
